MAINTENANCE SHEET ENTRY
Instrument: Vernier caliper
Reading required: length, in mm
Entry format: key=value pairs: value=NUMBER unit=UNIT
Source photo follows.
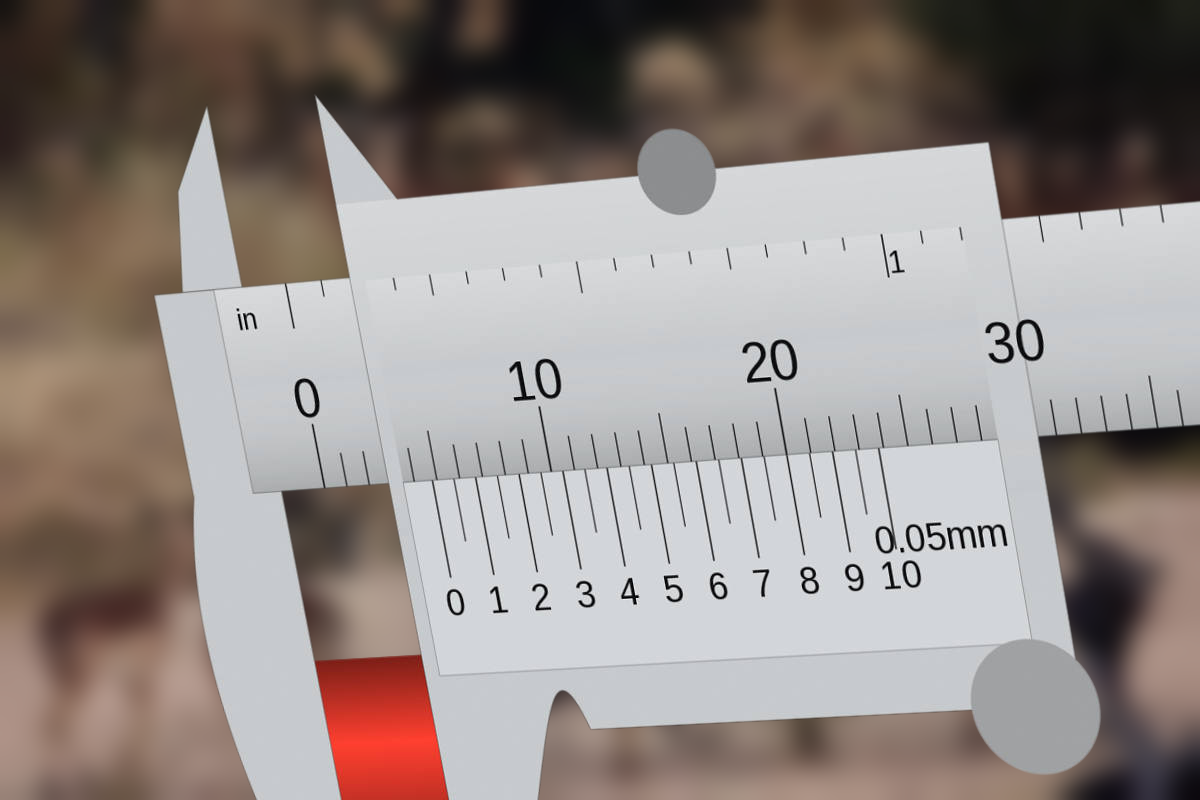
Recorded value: value=4.80 unit=mm
